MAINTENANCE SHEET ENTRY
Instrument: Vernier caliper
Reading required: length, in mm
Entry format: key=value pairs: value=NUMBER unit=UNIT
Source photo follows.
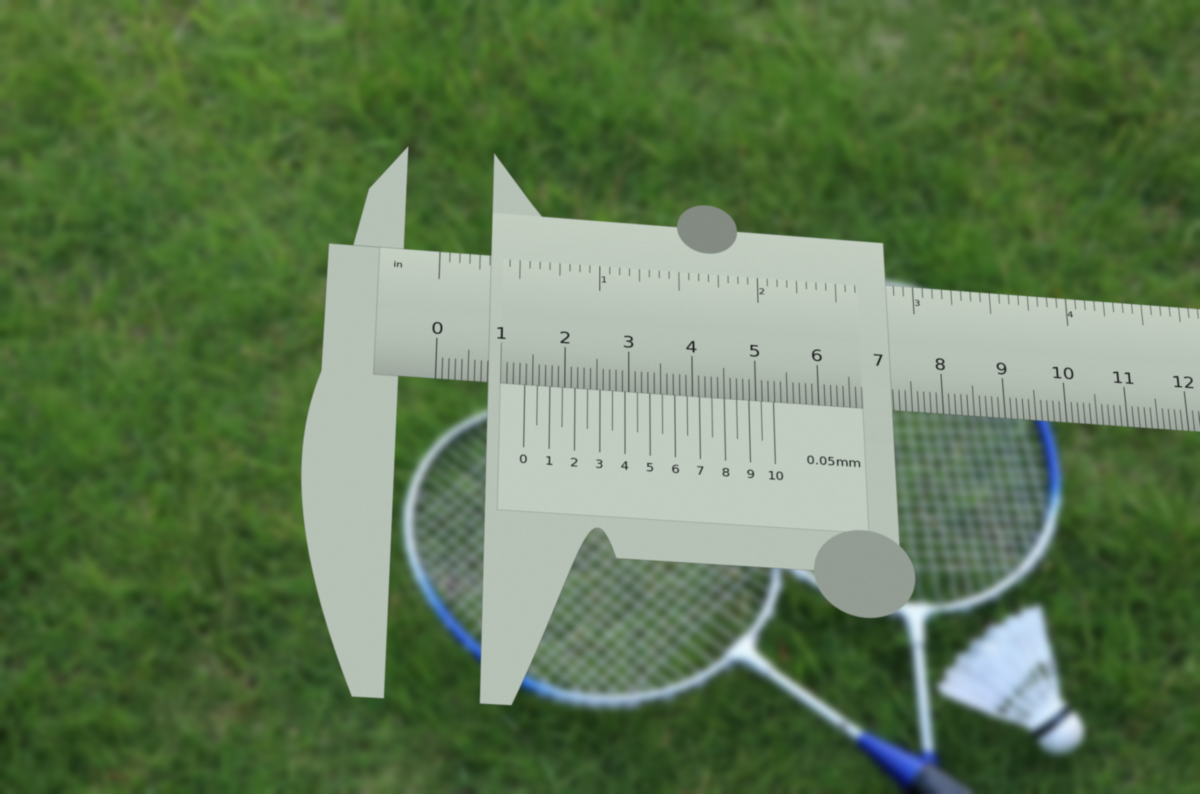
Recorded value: value=13.8 unit=mm
